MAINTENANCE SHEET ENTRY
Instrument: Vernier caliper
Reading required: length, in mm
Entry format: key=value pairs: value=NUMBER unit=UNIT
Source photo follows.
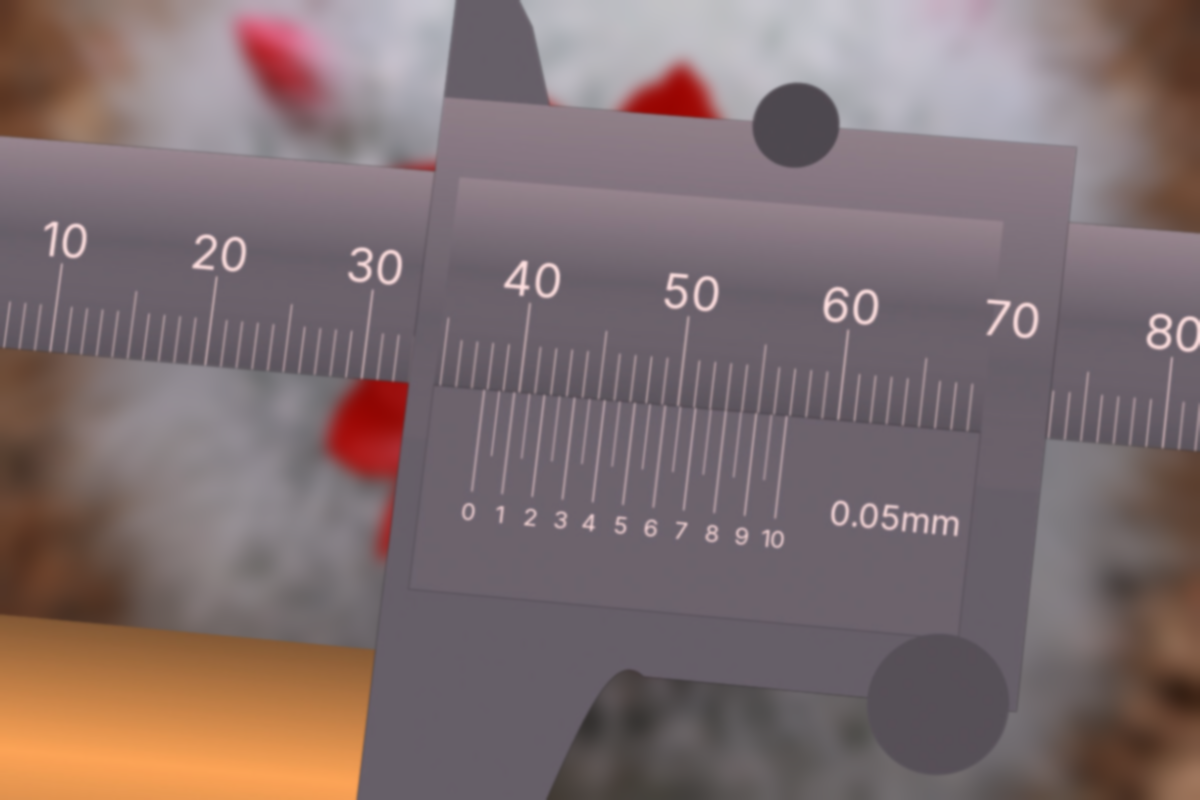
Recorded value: value=37.8 unit=mm
